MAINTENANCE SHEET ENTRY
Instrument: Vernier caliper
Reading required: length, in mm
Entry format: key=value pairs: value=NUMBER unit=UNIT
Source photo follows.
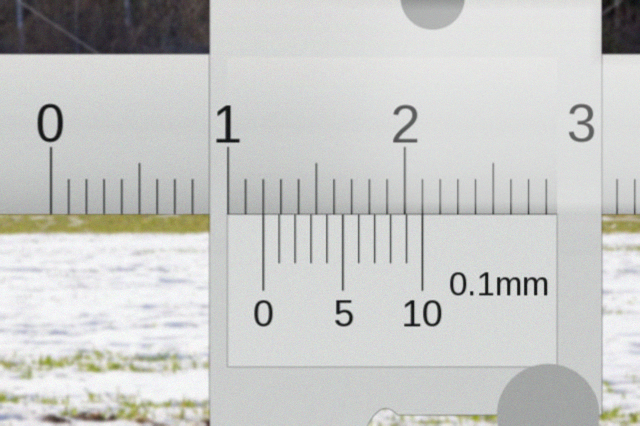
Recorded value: value=12.0 unit=mm
